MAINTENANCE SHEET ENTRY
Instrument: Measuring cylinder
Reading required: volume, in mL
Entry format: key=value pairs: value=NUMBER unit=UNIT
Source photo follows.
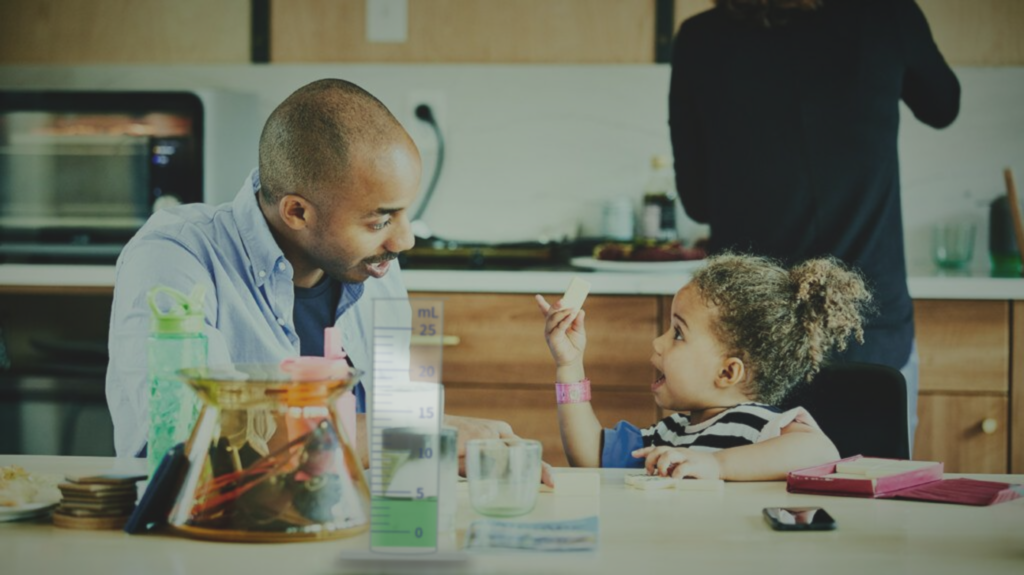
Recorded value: value=4 unit=mL
